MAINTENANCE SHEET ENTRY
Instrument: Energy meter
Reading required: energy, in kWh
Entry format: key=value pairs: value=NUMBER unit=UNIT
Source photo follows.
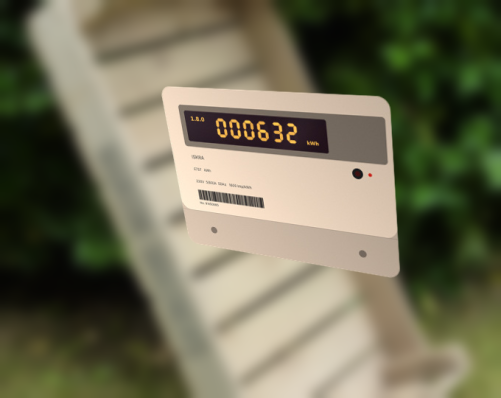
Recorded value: value=632 unit=kWh
